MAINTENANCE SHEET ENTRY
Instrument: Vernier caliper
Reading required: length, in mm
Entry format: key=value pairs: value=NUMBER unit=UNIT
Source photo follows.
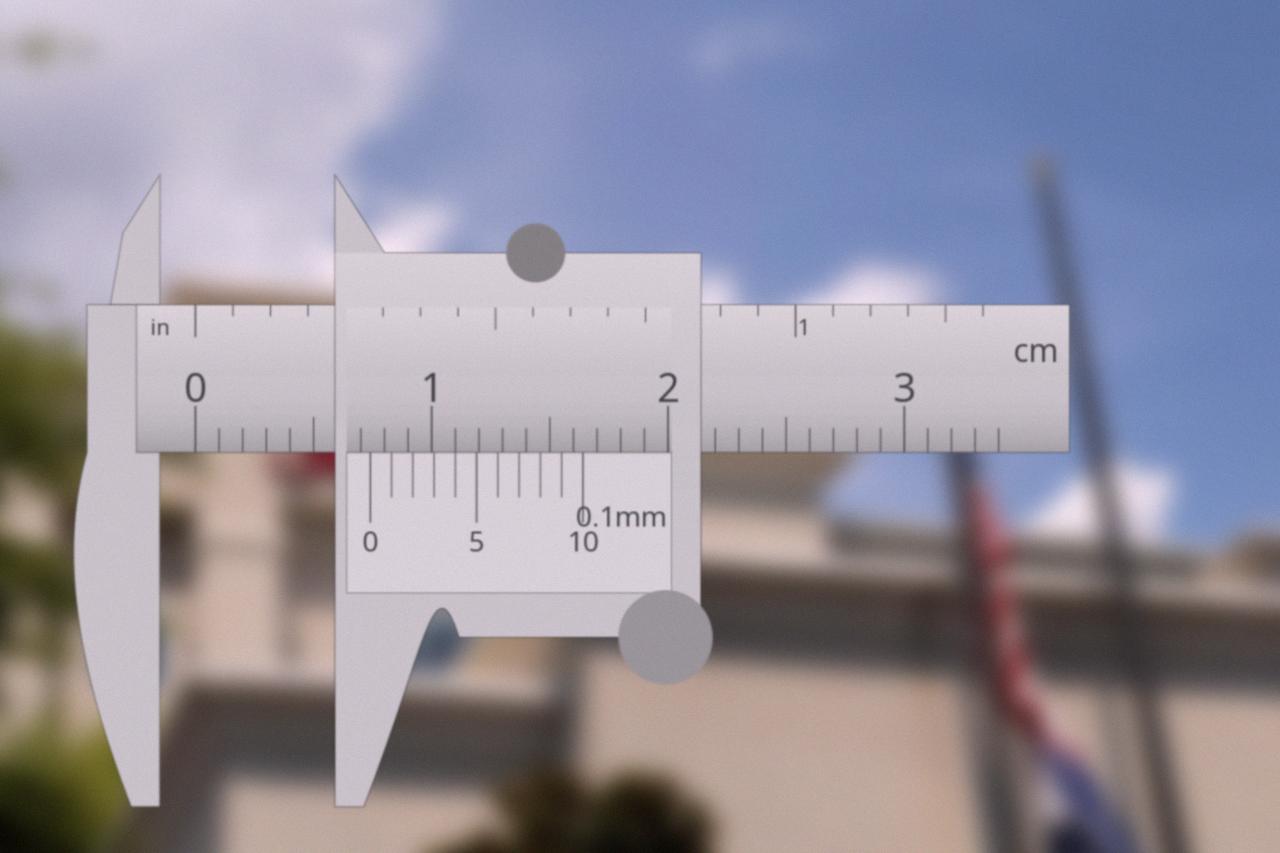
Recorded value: value=7.4 unit=mm
